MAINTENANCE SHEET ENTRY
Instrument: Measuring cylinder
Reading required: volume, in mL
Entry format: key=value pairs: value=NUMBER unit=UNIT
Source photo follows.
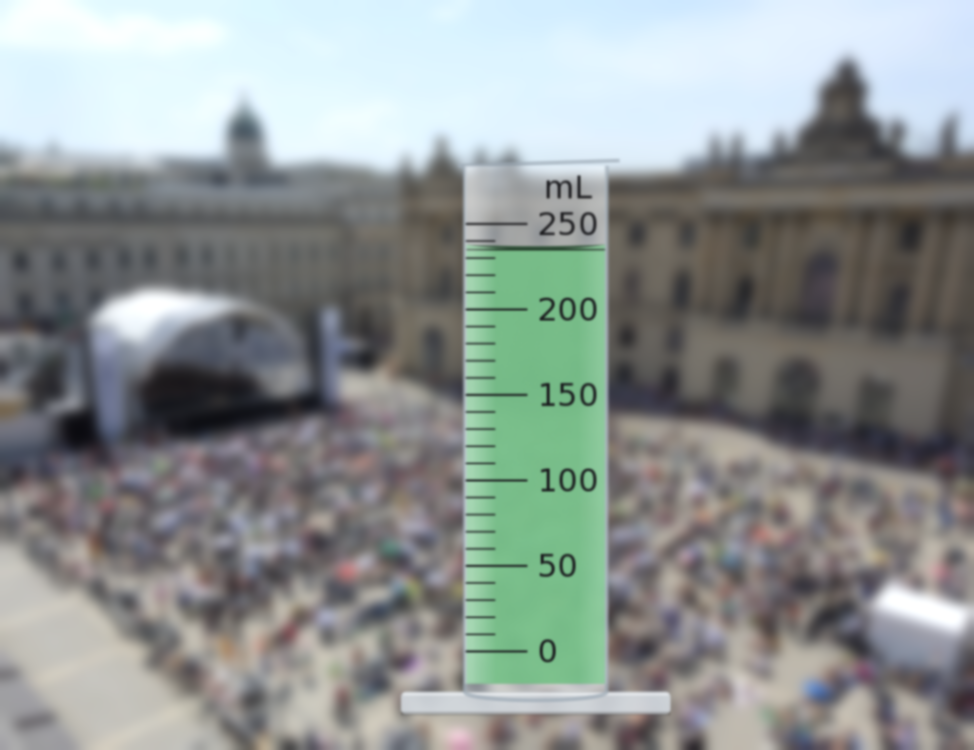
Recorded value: value=235 unit=mL
